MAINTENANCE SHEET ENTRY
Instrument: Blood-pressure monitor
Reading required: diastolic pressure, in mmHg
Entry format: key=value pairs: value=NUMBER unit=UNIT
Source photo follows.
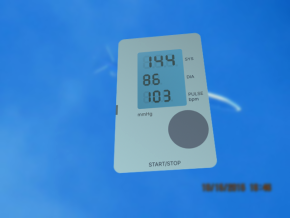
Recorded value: value=86 unit=mmHg
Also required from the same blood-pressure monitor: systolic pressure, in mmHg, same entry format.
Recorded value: value=144 unit=mmHg
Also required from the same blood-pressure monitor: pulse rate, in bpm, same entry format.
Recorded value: value=103 unit=bpm
